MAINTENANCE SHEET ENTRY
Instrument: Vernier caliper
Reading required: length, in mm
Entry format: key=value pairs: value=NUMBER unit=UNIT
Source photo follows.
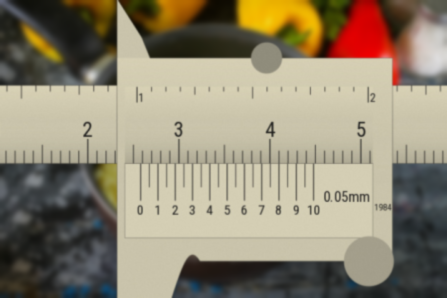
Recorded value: value=25.8 unit=mm
